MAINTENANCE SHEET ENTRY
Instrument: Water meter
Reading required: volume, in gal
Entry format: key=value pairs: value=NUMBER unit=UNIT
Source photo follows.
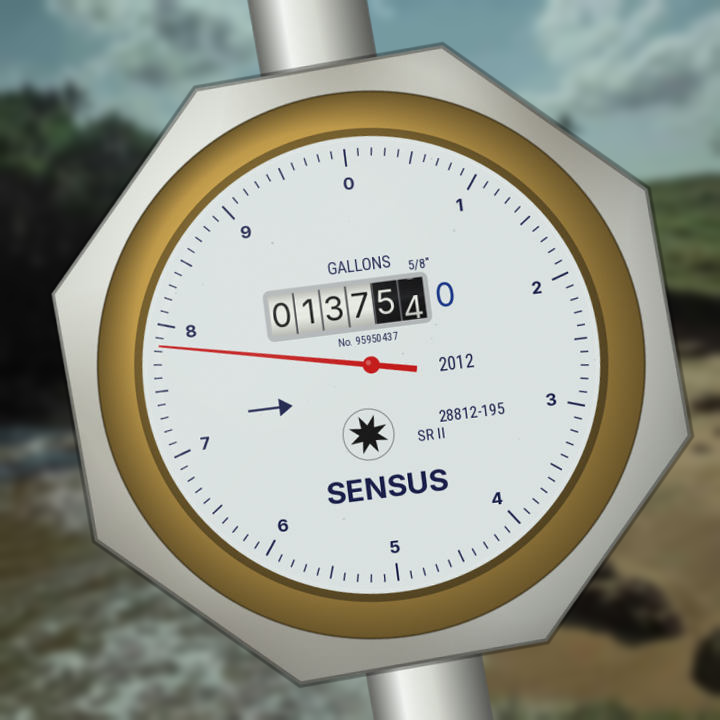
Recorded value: value=137537.8 unit=gal
